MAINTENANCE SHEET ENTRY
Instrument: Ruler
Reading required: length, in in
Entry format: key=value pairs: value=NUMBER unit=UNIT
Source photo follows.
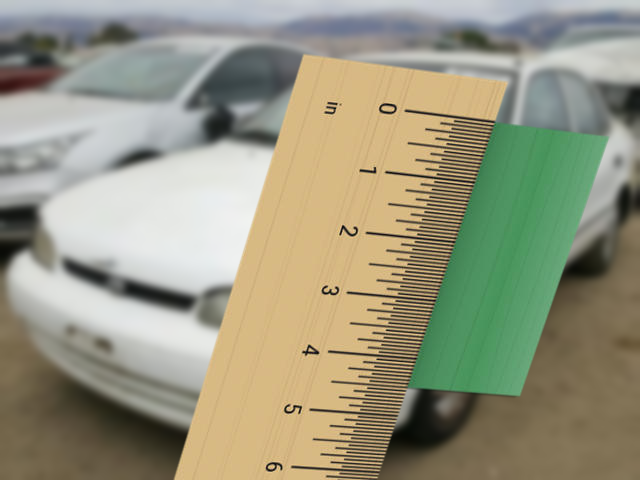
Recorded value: value=4.5 unit=in
